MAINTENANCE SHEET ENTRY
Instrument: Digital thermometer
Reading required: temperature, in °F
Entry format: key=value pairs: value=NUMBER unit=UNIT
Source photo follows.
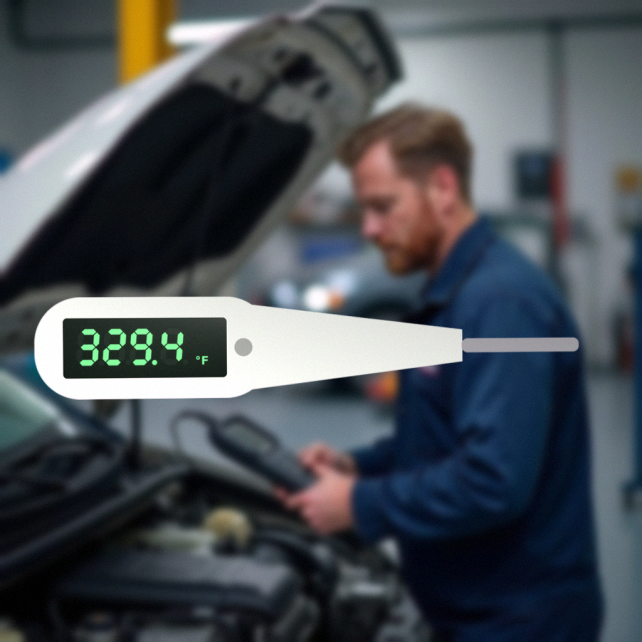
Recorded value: value=329.4 unit=°F
